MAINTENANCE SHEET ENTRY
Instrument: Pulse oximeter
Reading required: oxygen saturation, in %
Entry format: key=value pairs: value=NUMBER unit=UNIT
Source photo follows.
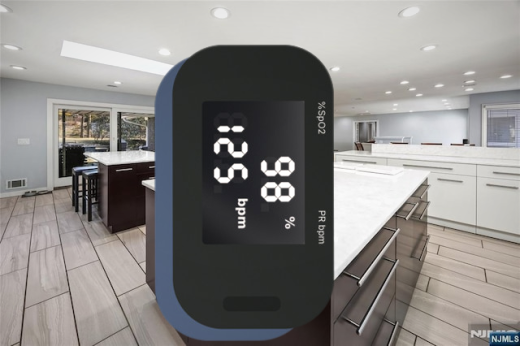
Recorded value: value=98 unit=%
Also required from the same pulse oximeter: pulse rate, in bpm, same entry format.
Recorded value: value=125 unit=bpm
